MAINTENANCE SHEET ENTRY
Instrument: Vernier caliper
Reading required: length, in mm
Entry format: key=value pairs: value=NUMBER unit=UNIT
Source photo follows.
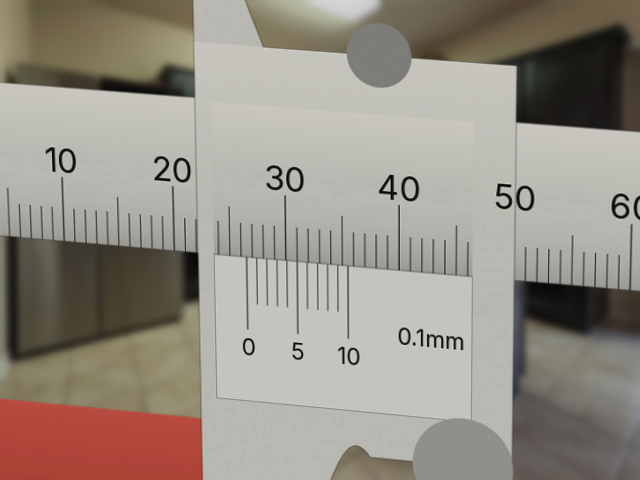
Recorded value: value=26.5 unit=mm
